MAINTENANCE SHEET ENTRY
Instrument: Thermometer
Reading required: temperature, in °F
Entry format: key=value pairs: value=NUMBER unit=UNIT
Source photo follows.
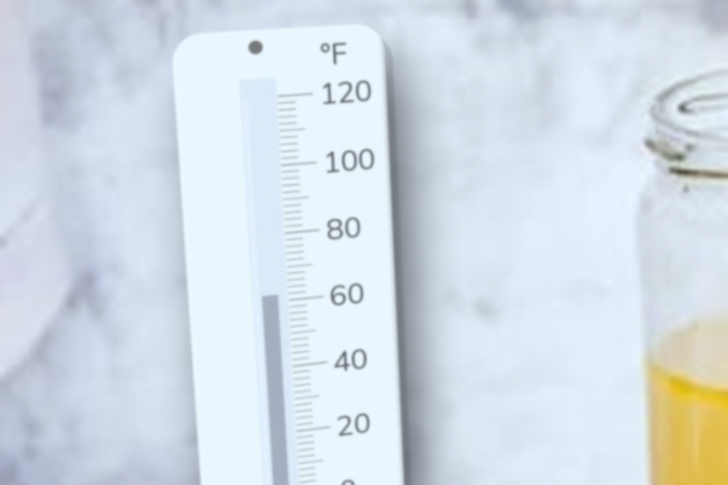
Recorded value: value=62 unit=°F
